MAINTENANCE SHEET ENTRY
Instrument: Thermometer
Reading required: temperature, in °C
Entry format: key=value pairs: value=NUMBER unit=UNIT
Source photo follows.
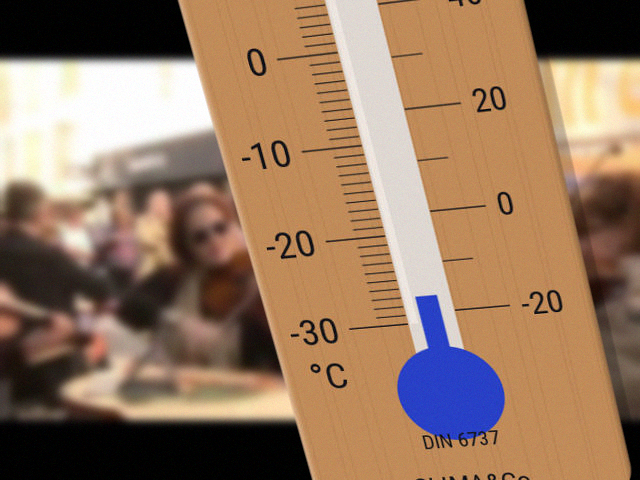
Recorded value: value=-27 unit=°C
